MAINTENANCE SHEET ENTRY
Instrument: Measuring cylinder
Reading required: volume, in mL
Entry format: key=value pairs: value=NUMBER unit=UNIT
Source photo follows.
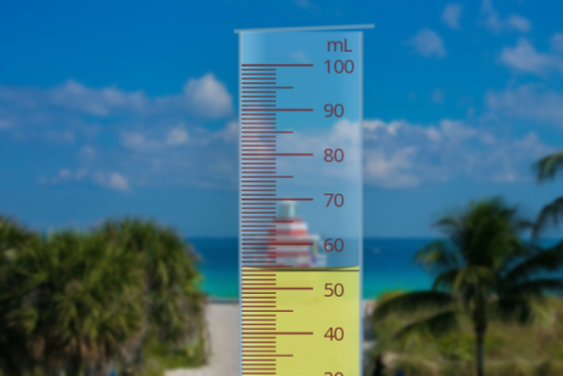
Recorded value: value=54 unit=mL
